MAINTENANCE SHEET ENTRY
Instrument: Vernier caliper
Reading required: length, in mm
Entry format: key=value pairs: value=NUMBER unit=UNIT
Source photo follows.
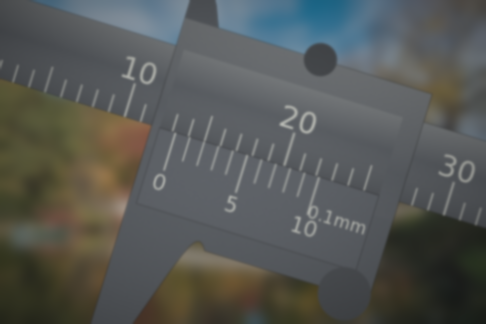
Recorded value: value=13.2 unit=mm
